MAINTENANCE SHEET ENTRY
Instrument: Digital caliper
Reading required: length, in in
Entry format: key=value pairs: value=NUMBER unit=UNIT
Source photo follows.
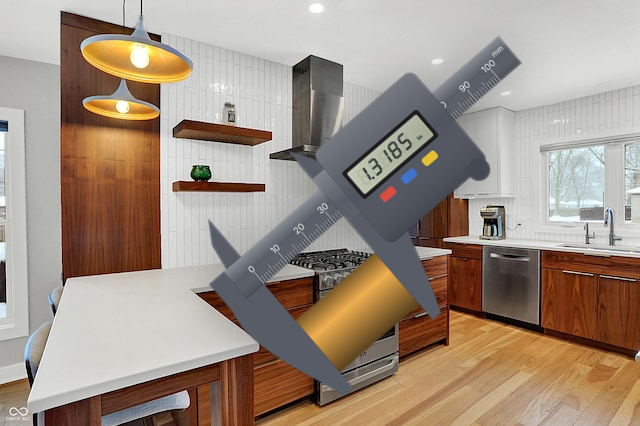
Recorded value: value=1.3185 unit=in
